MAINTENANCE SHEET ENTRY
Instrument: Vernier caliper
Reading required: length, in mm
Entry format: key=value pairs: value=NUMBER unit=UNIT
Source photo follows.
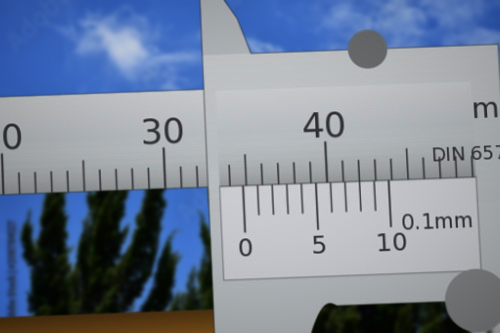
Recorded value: value=34.8 unit=mm
